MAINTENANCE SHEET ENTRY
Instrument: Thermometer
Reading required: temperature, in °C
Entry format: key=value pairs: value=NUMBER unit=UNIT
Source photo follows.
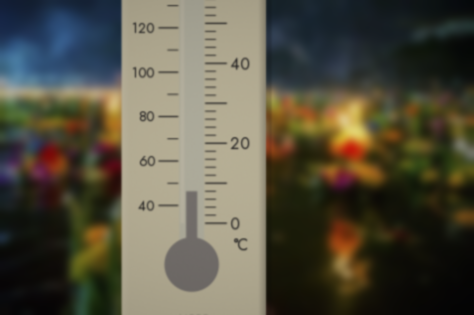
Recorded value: value=8 unit=°C
